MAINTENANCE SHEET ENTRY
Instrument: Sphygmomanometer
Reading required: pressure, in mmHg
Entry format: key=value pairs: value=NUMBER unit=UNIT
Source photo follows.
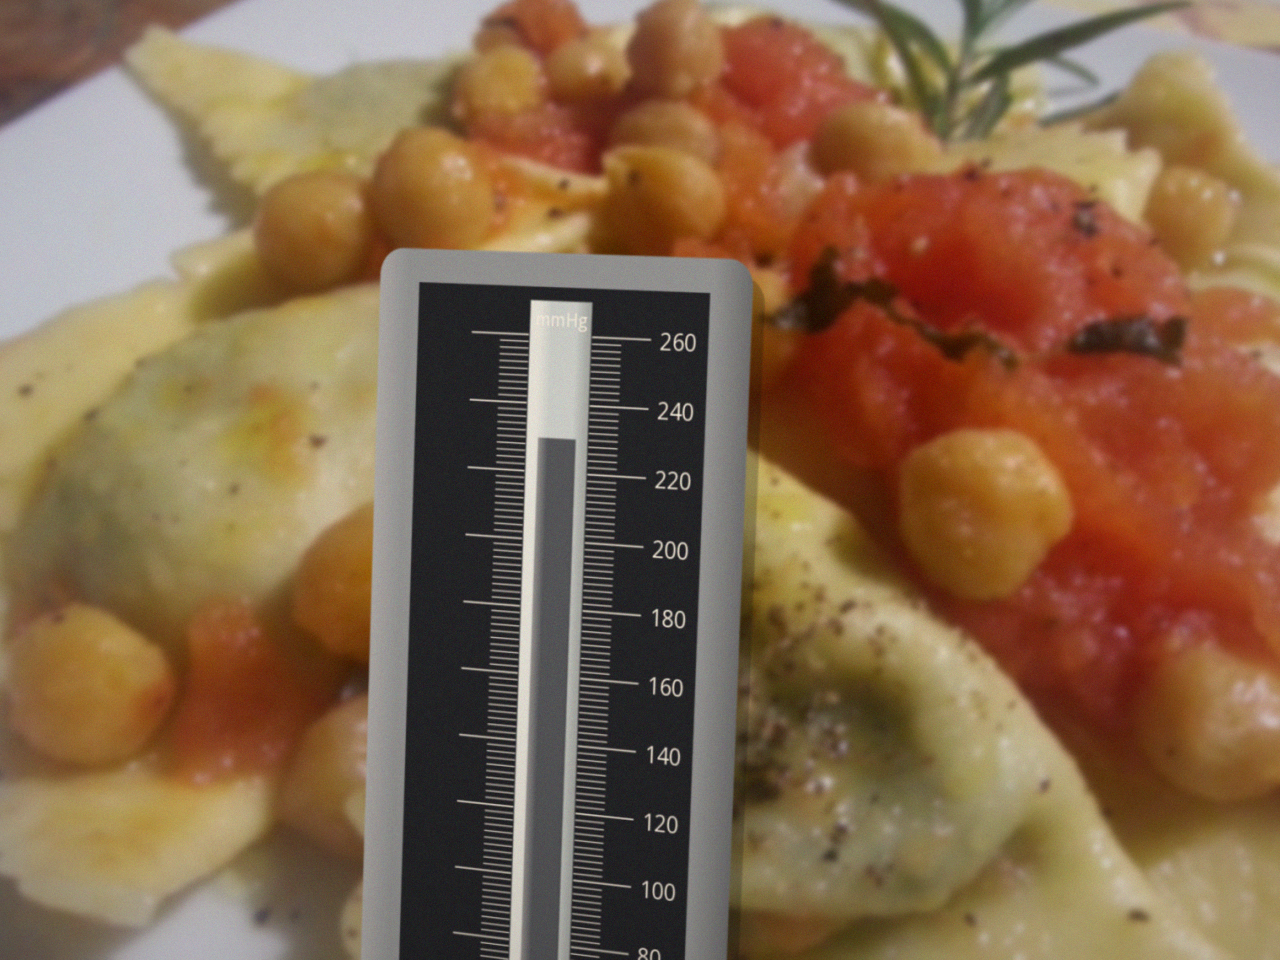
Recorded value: value=230 unit=mmHg
